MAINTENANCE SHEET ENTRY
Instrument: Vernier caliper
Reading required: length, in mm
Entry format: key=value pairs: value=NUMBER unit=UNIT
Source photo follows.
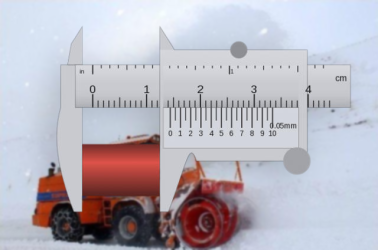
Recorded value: value=14.4 unit=mm
